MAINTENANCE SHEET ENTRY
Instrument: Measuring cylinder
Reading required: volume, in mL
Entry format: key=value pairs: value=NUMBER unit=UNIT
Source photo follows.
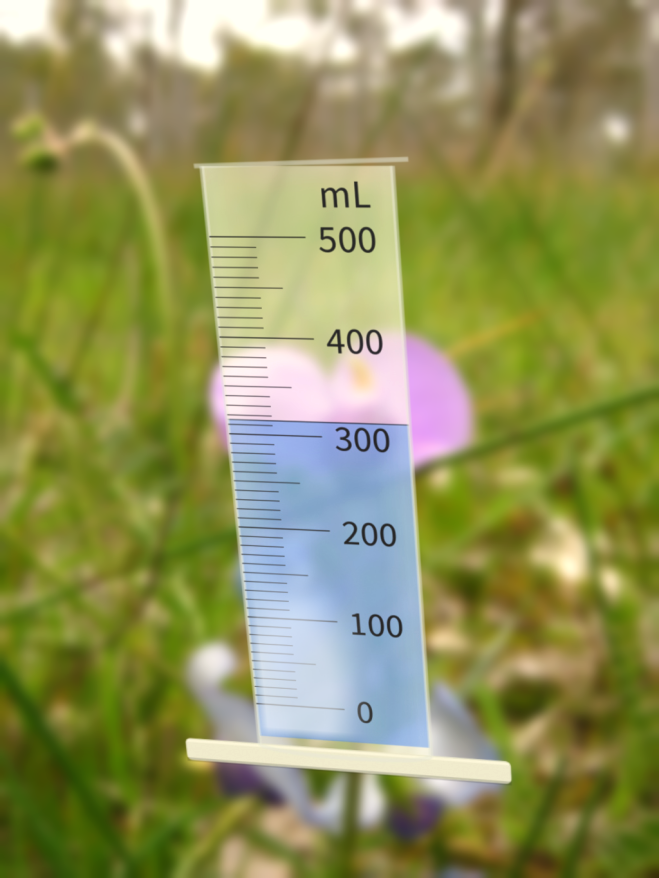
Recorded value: value=315 unit=mL
